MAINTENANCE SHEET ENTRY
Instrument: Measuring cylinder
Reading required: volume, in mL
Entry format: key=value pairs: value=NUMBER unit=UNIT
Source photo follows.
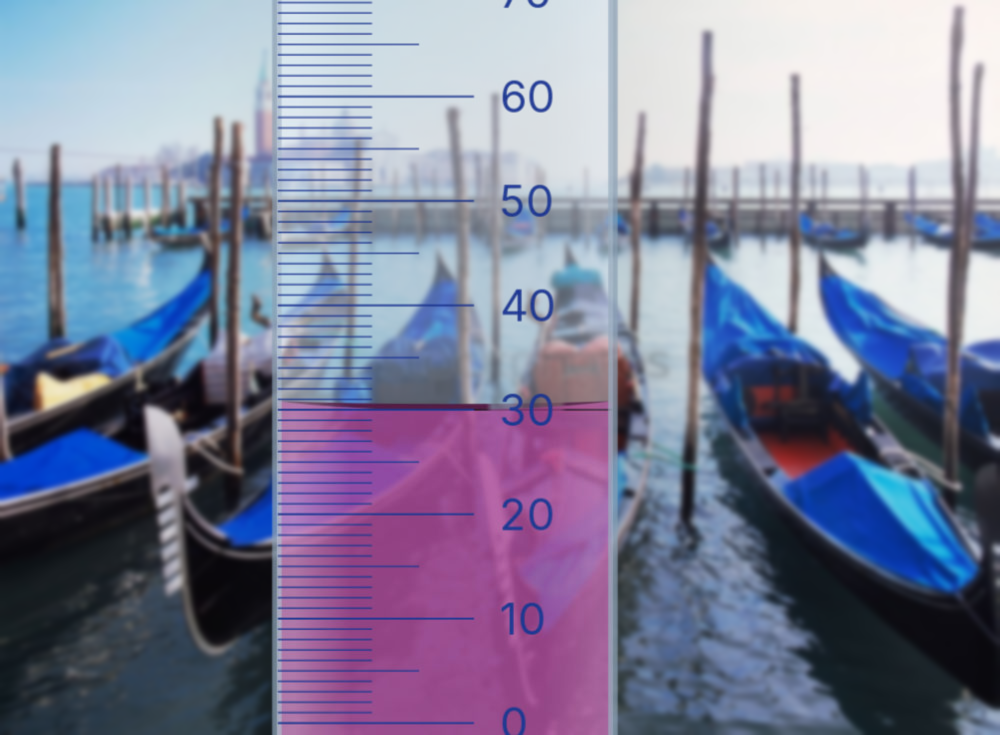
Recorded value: value=30 unit=mL
